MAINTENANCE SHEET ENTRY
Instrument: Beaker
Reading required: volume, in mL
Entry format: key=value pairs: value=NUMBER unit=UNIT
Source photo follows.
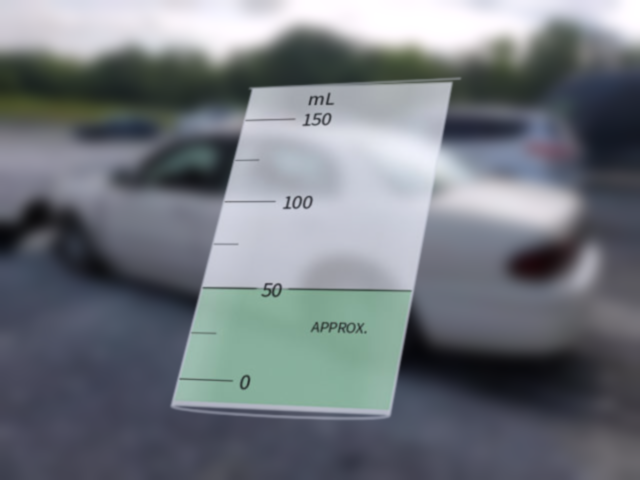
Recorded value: value=50 unit=mL
